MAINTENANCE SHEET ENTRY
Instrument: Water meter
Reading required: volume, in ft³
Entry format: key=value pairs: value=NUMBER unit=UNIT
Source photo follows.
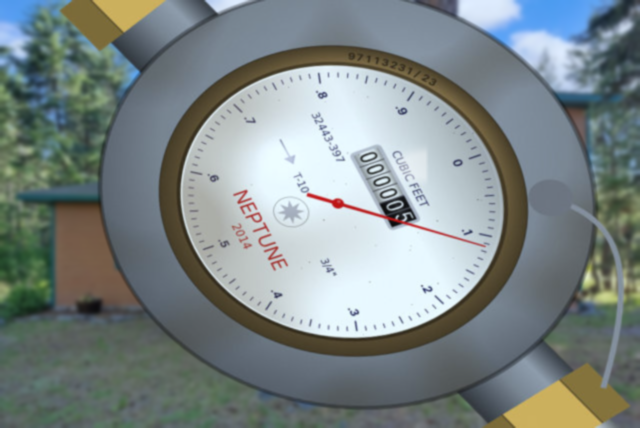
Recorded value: value=5.11 unit=ft³
